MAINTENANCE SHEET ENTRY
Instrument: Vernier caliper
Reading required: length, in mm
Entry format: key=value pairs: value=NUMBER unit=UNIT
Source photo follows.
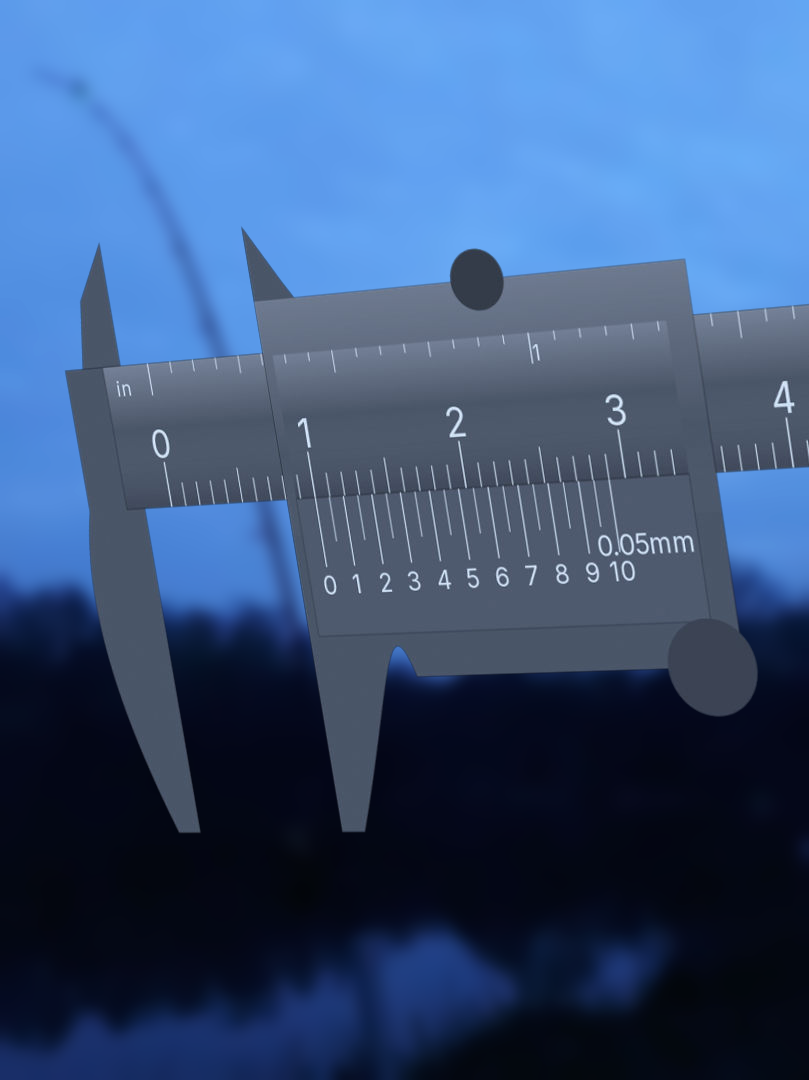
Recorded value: value=10.0 unit=mm
